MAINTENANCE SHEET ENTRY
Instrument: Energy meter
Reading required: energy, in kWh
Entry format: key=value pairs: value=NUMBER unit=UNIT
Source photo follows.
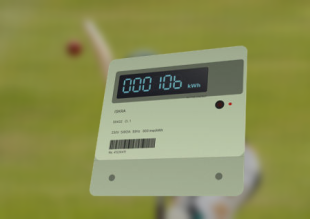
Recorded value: value=106 unit=kWh
